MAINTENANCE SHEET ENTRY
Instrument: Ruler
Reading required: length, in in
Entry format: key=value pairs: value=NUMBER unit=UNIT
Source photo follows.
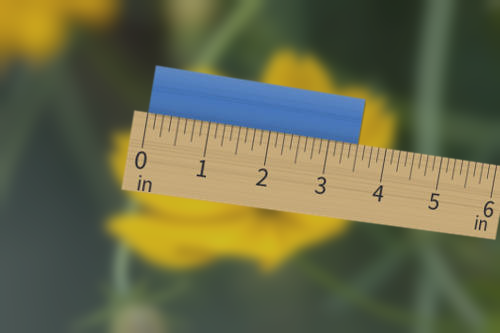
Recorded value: value=3.5 unit=in
